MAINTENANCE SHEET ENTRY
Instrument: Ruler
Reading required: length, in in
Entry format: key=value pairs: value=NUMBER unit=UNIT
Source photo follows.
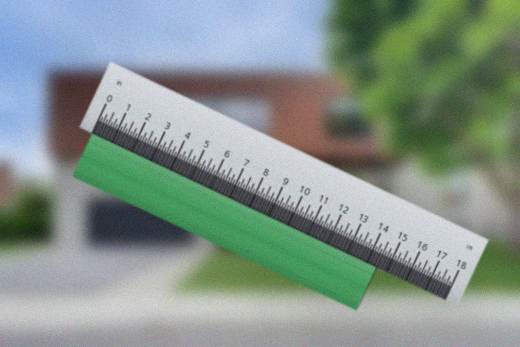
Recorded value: value=14.5 unit=in
